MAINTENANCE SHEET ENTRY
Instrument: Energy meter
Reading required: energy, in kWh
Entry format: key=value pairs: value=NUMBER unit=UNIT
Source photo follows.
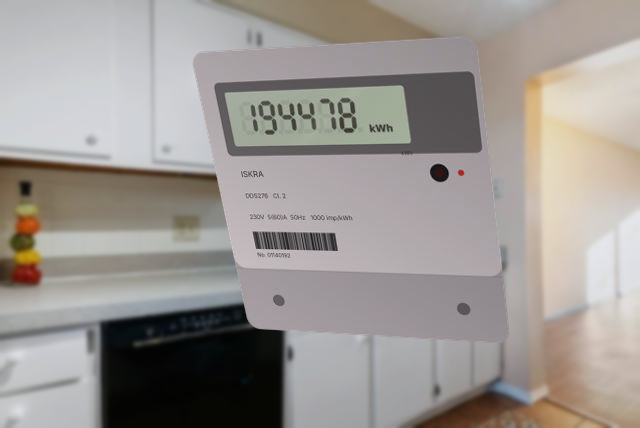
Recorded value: value=194478 unit=kWh
